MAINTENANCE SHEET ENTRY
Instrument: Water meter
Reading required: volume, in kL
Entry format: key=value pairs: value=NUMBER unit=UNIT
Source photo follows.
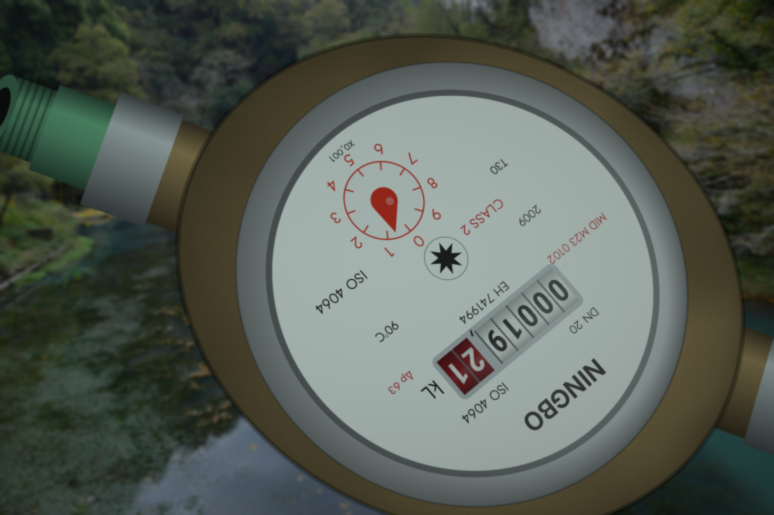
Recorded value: value=19.210 unit=kL
